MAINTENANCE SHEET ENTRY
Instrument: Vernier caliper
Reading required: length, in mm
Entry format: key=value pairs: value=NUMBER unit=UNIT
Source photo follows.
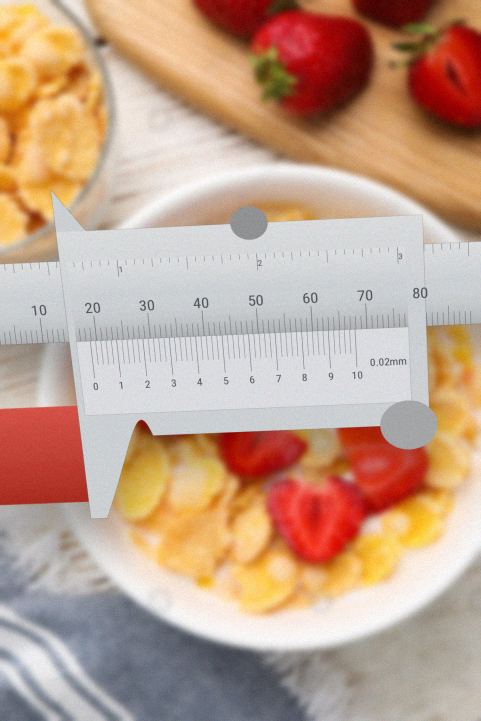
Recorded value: value=18.8 unit=mm
